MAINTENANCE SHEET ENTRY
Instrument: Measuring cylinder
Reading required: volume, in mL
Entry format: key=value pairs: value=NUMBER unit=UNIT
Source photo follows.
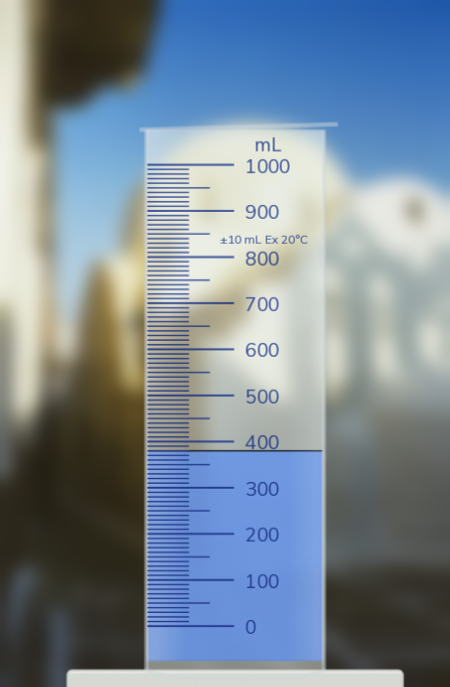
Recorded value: value=380 unit=mL
